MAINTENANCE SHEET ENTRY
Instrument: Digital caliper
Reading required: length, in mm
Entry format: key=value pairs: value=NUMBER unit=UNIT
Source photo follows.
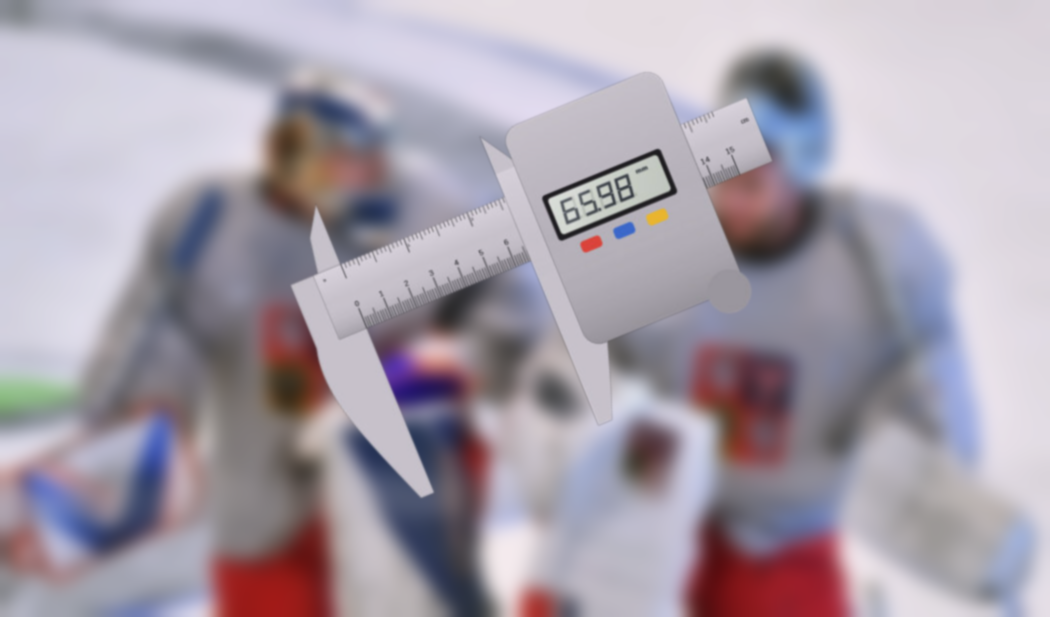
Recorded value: value=65.98 unit=mm
